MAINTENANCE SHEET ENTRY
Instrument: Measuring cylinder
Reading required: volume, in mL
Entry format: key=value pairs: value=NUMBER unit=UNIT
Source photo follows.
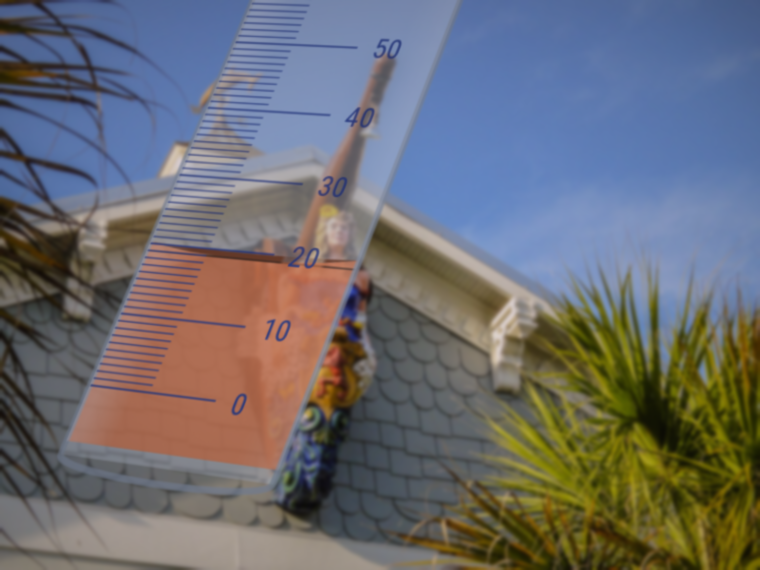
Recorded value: value=19 unit=mL
